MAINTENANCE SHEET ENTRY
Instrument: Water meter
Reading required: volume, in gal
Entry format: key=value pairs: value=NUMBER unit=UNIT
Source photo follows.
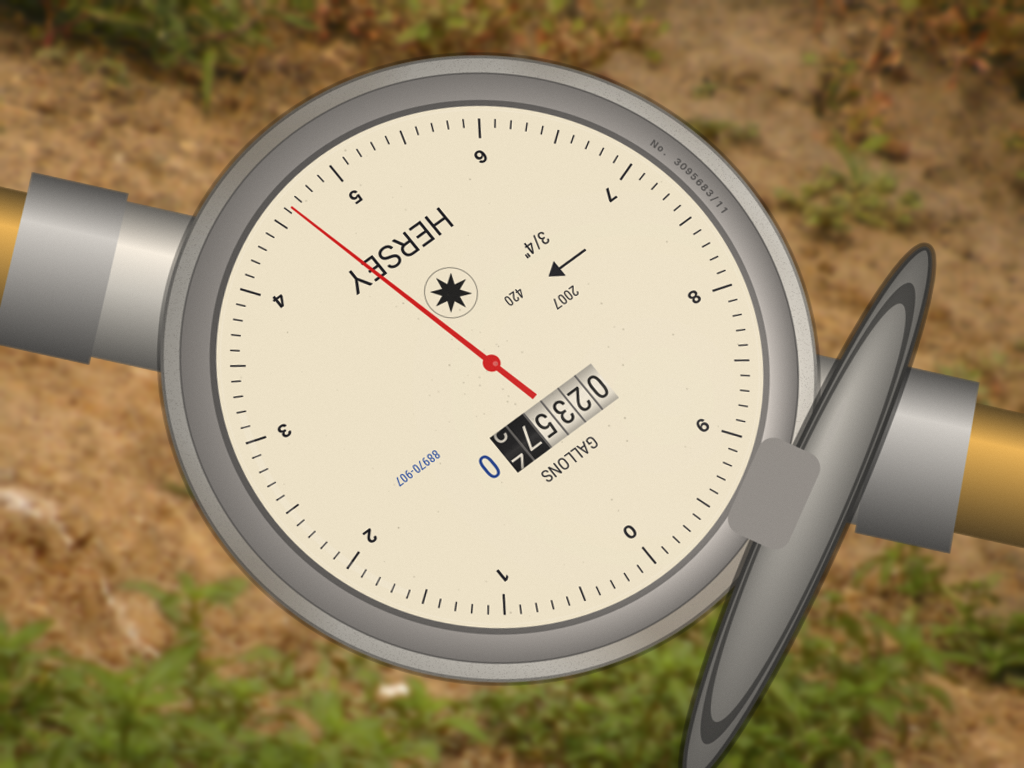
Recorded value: value=235724.6 unit=gal
